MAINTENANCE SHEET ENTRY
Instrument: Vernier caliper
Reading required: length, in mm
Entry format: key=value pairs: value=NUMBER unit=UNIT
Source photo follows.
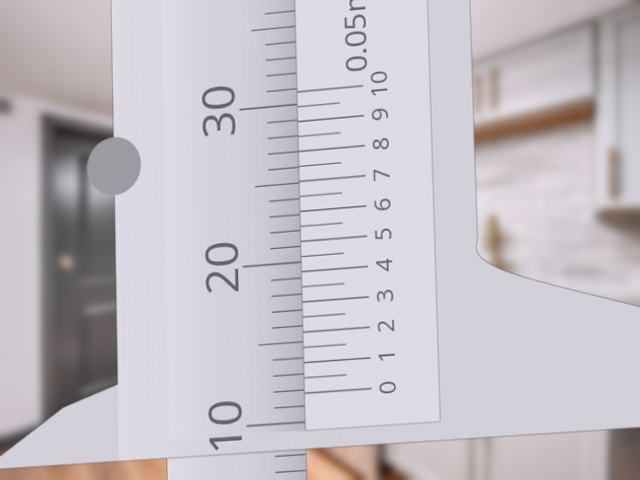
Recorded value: value=11.8 unit=mm
